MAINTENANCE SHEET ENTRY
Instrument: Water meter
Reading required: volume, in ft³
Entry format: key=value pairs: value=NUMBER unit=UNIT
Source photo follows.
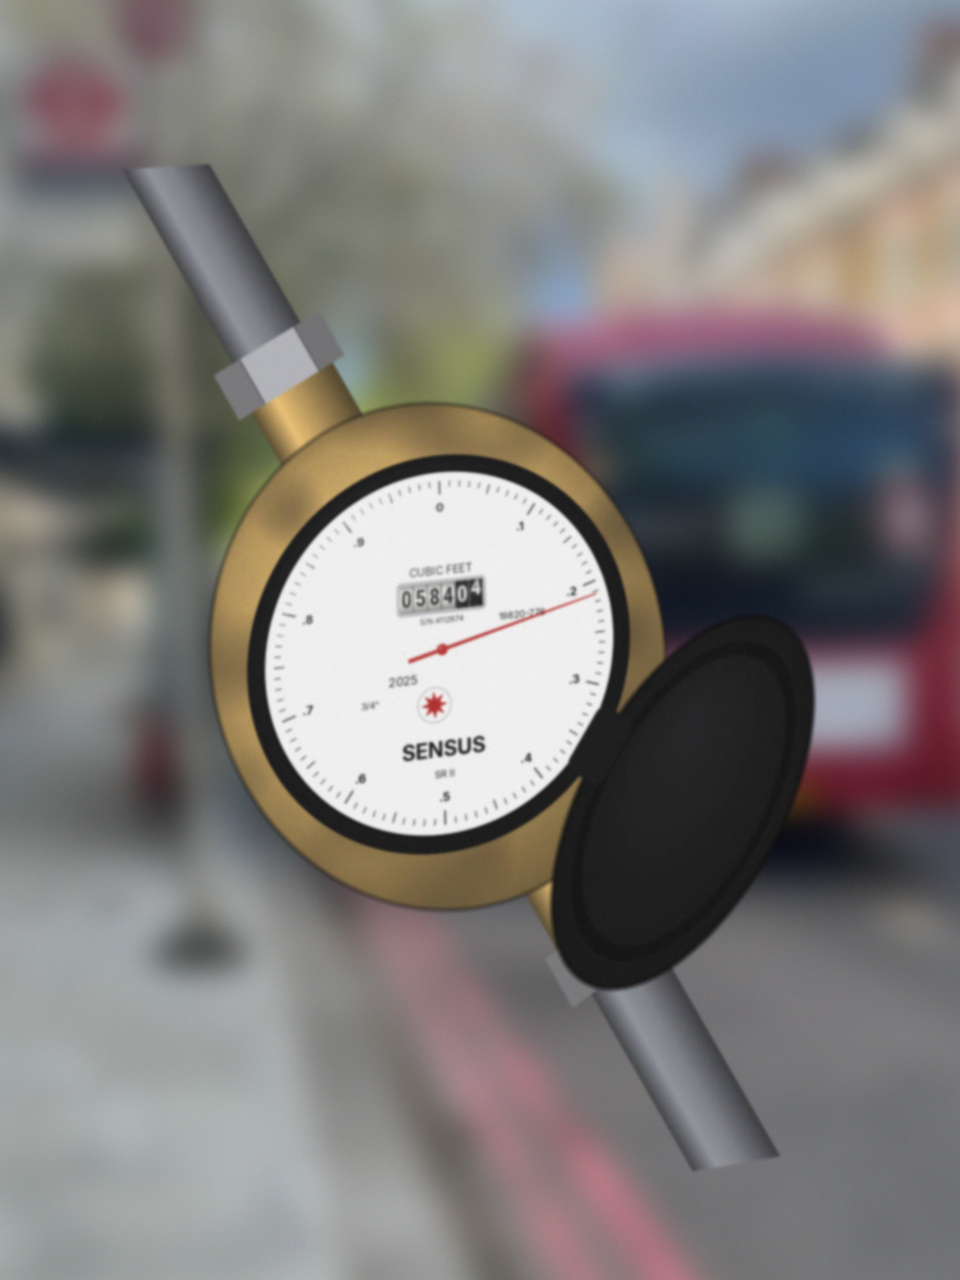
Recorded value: value=58404.21 unit=ft³
